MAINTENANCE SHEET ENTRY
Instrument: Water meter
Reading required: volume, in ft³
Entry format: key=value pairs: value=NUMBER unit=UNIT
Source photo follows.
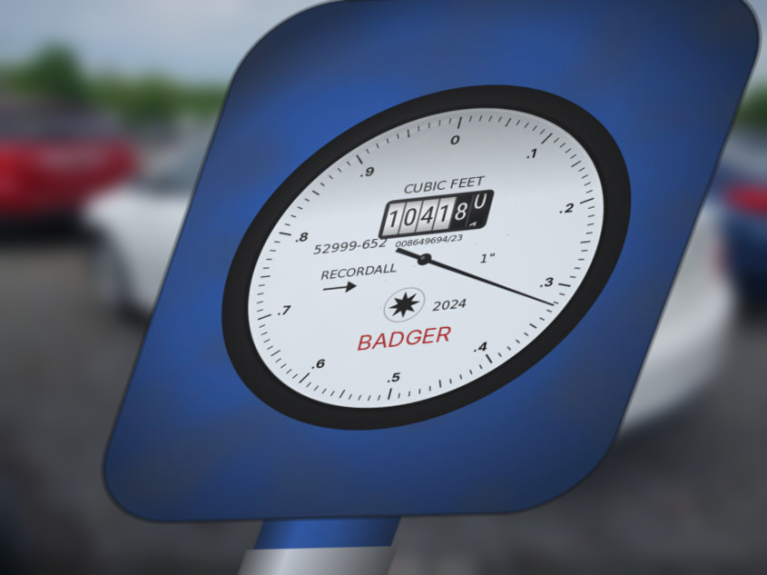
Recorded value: value=104180.32 unit=ft³
